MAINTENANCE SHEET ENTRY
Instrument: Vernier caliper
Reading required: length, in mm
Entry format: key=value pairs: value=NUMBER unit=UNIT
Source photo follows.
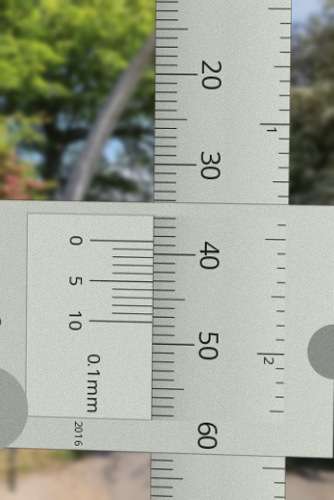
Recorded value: value=38.6 unit=mm
